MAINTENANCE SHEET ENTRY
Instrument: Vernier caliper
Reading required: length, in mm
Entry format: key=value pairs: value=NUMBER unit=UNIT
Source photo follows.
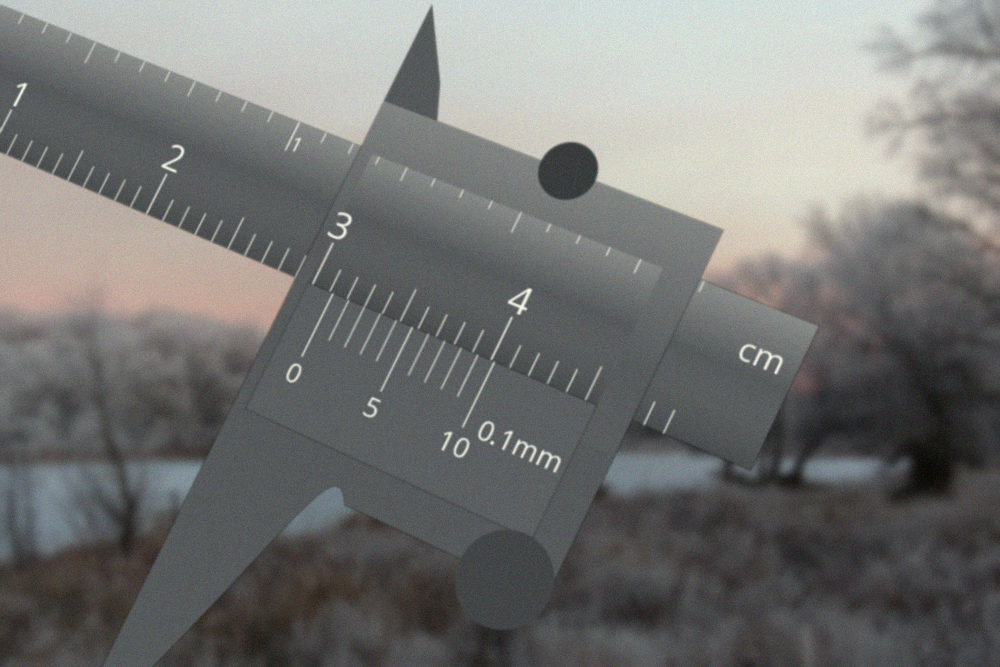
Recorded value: value=31.2 unit=mm
